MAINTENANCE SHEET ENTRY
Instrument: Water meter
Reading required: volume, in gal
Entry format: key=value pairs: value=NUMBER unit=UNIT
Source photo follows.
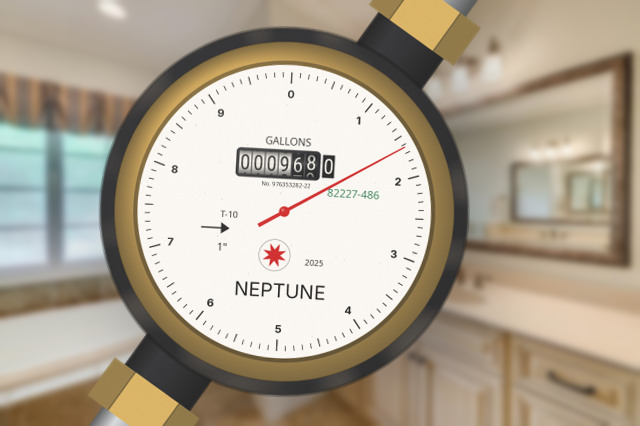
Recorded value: value=9681.6 unit=gal
